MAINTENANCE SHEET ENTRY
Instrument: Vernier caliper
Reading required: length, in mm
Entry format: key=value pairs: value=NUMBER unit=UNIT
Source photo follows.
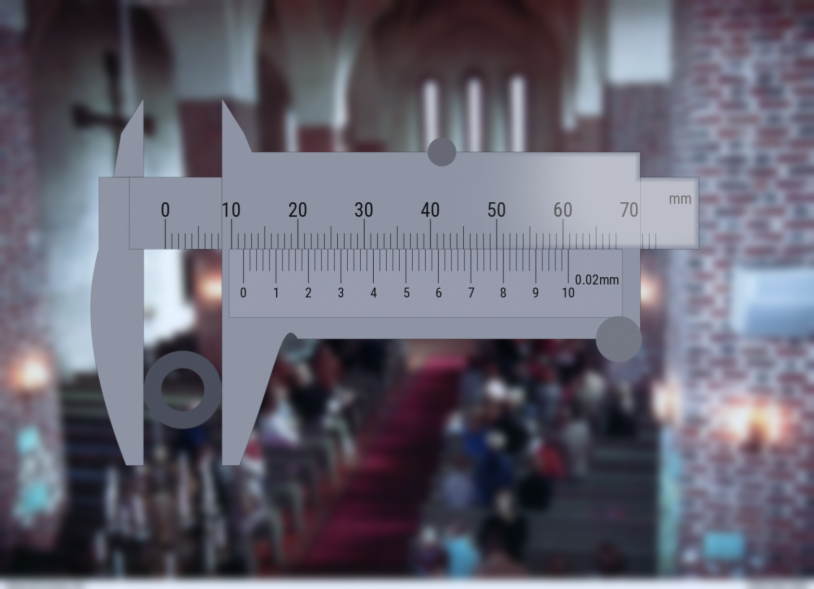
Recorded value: value=11.8 unit=mm
